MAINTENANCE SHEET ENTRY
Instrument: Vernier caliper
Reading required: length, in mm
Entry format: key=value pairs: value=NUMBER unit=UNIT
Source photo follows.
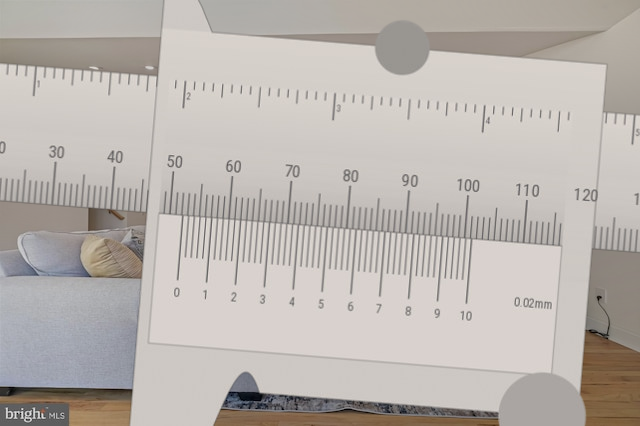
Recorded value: value=52.2 unit=mm
